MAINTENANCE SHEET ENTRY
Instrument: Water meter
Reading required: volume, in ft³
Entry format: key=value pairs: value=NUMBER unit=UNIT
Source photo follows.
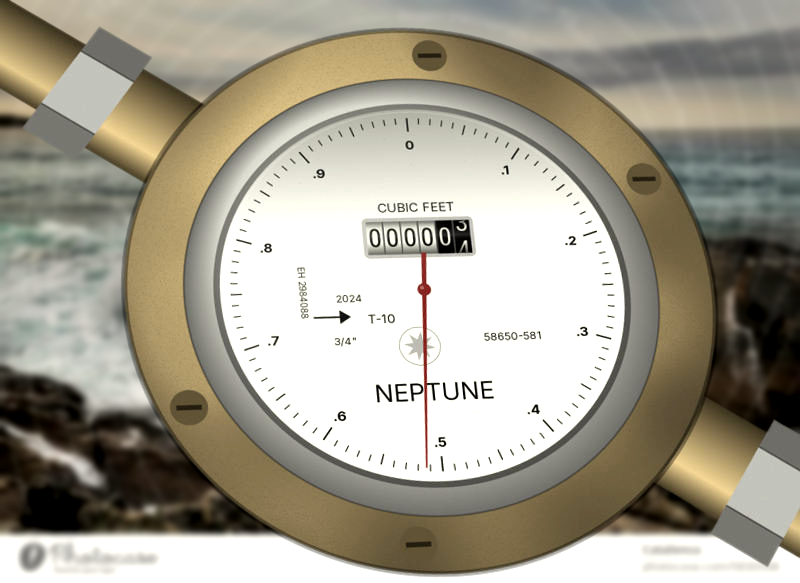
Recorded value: value=3.51 unit=ft³
